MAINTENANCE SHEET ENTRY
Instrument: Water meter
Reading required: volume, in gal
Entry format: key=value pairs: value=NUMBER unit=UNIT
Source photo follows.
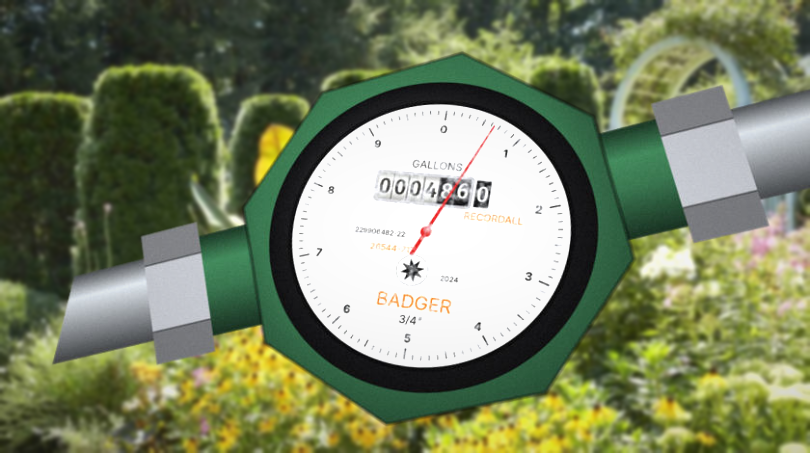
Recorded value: value=4860.6 unit=gal
